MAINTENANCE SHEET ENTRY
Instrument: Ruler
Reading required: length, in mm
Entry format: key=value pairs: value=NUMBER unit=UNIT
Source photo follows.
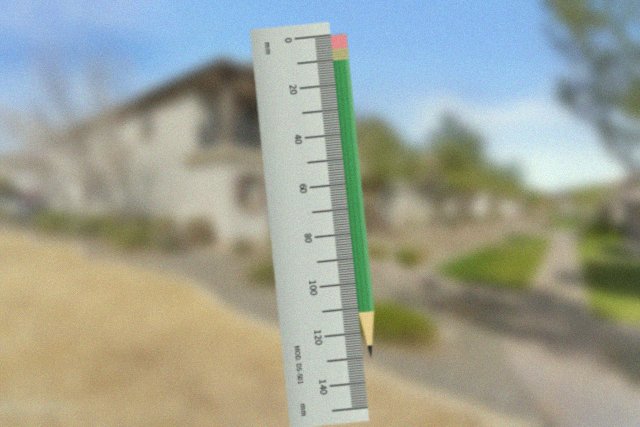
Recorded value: value=130 unit=mm
